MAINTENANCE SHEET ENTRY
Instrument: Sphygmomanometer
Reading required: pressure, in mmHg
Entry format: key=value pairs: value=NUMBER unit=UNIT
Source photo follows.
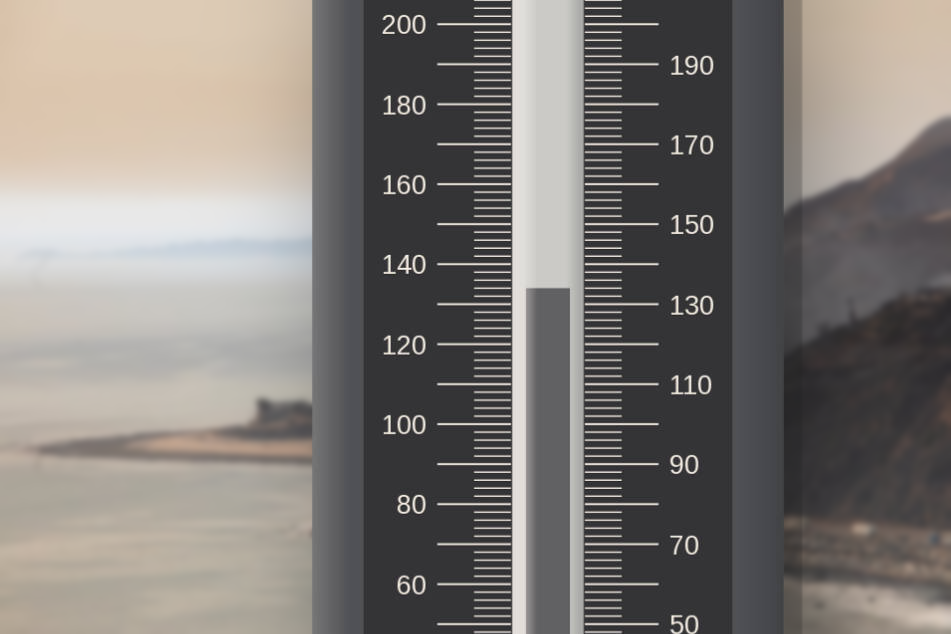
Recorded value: value=134 unit=mmHg
